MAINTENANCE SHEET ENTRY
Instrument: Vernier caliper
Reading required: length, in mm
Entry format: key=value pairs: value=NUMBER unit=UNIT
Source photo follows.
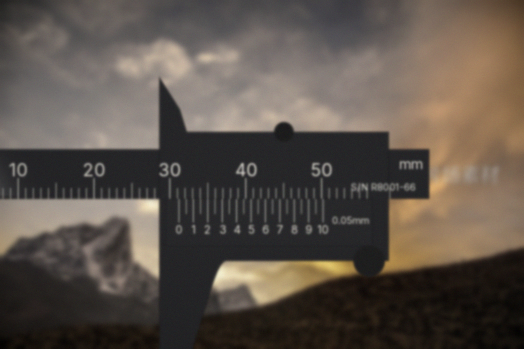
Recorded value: value=31.2 unit=mm
